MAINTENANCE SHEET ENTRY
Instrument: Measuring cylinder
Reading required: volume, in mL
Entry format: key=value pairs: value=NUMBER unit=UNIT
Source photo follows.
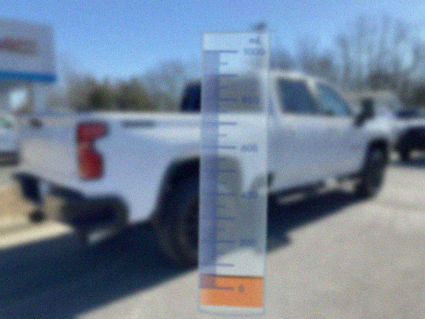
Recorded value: value=50 unit=mL
